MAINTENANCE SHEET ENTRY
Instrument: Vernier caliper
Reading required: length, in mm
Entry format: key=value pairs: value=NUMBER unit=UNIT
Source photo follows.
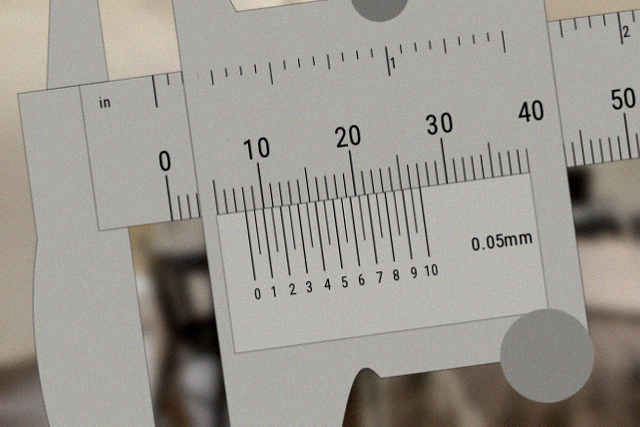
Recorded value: value=8.0 unit=mm
